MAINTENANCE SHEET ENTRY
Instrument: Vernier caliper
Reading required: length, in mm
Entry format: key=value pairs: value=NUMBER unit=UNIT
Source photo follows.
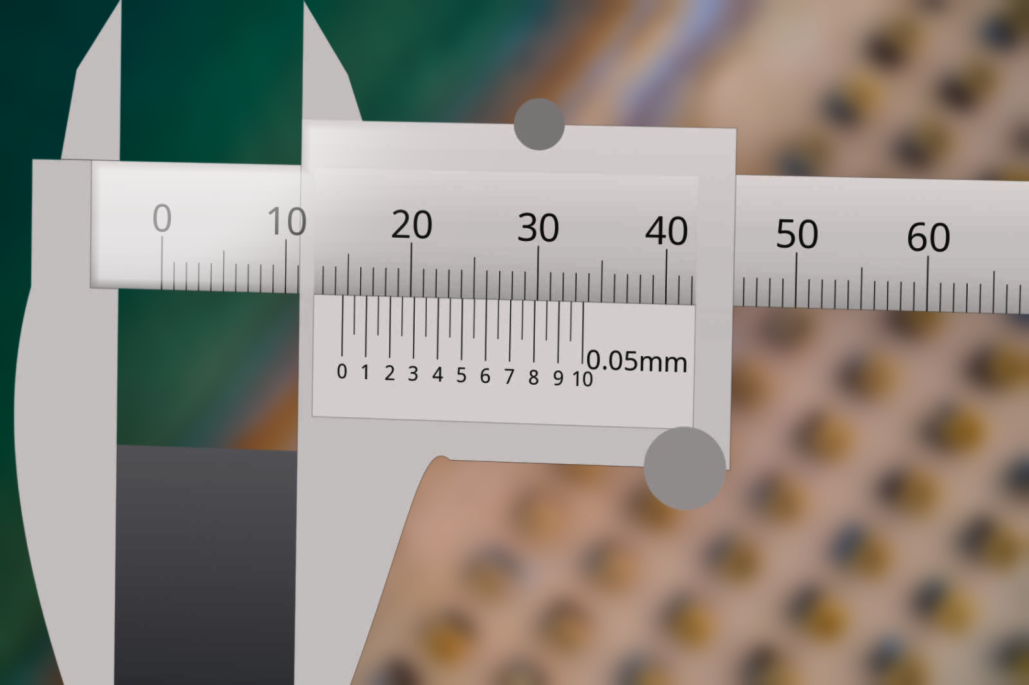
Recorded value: value=14.6 unit=mm
